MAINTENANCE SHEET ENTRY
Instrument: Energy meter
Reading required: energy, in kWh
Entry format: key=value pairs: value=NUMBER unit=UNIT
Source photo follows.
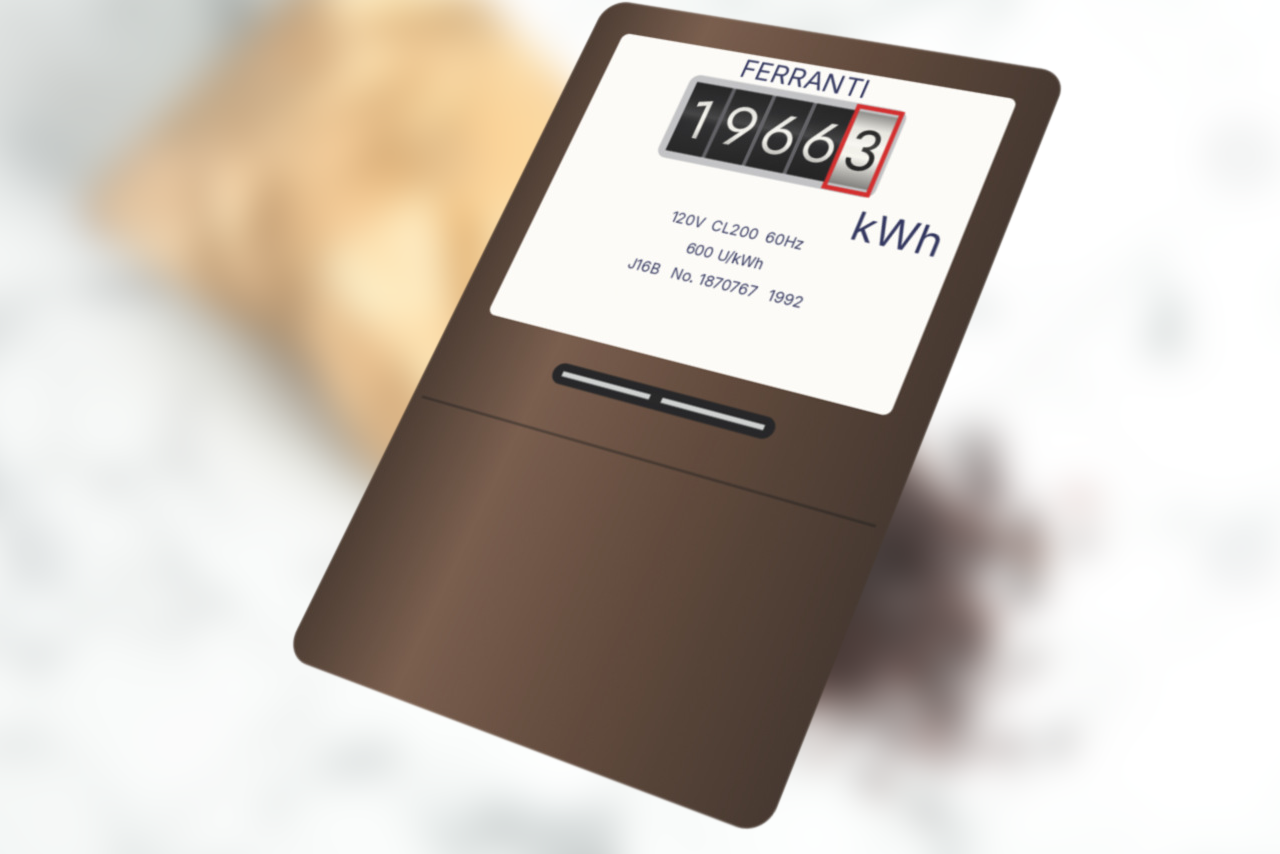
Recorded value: value=1966.3 unit=kWh
